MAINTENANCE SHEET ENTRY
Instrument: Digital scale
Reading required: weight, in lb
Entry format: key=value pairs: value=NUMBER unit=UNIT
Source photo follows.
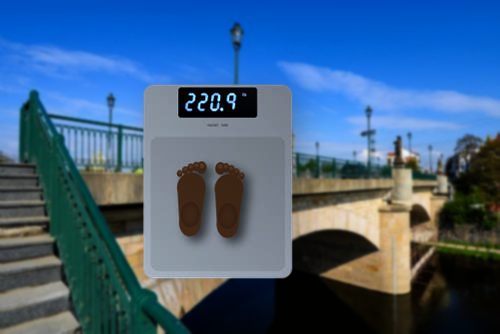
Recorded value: value=220.9 unit=lb
